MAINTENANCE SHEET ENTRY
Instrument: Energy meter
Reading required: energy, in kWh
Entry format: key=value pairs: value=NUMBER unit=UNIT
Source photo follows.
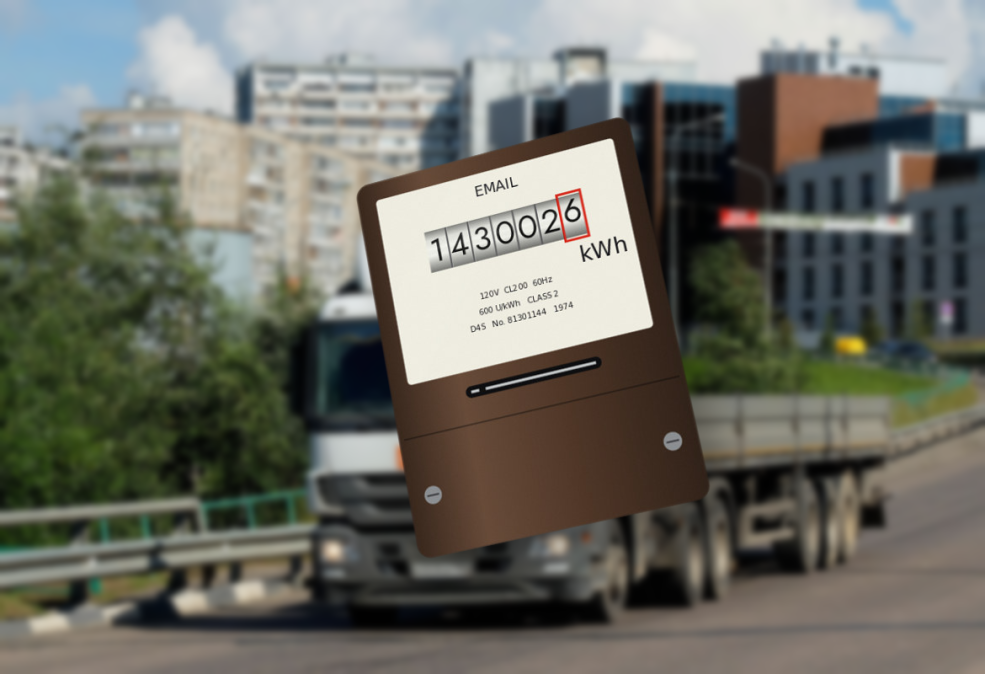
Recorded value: value=143002.6 unit=kWh
